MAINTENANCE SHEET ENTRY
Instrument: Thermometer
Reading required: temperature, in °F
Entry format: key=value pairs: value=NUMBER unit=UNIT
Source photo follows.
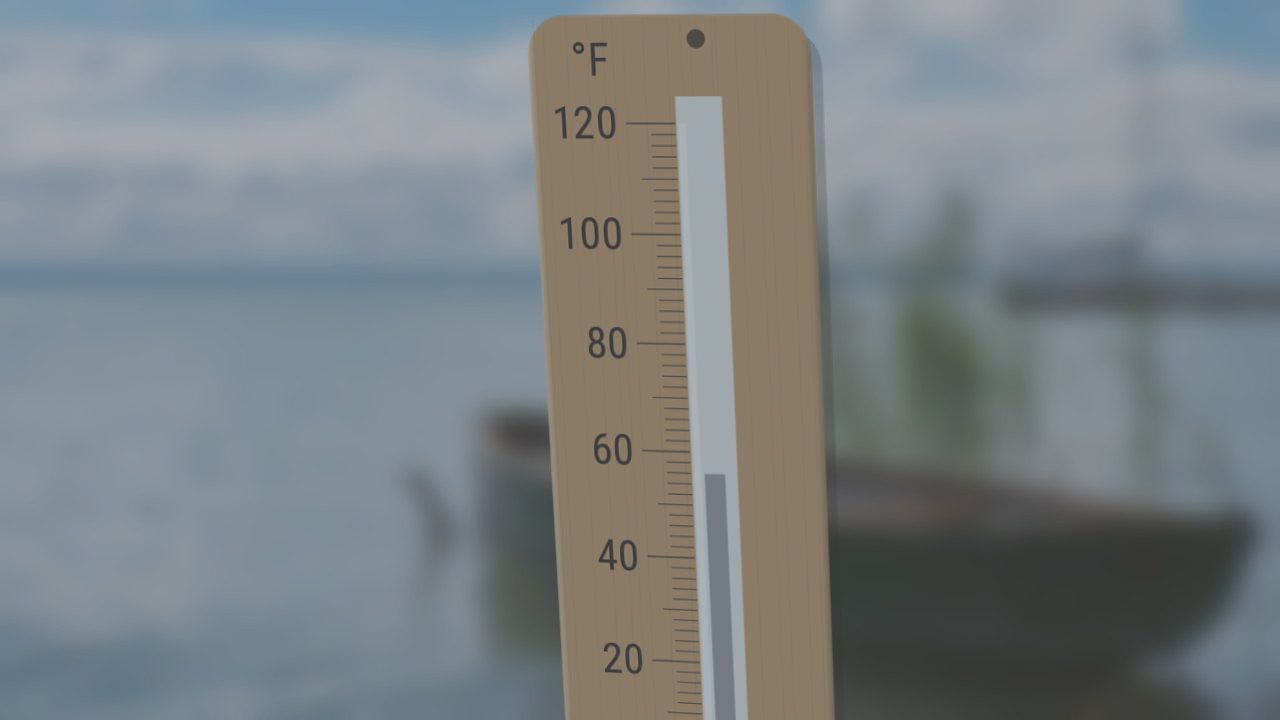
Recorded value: value=56 unit=°F
